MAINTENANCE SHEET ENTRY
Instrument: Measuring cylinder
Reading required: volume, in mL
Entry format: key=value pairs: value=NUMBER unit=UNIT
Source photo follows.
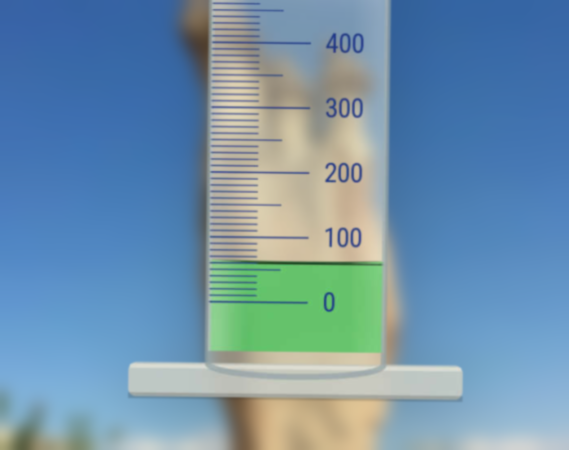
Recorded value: value=60 unit=mL
